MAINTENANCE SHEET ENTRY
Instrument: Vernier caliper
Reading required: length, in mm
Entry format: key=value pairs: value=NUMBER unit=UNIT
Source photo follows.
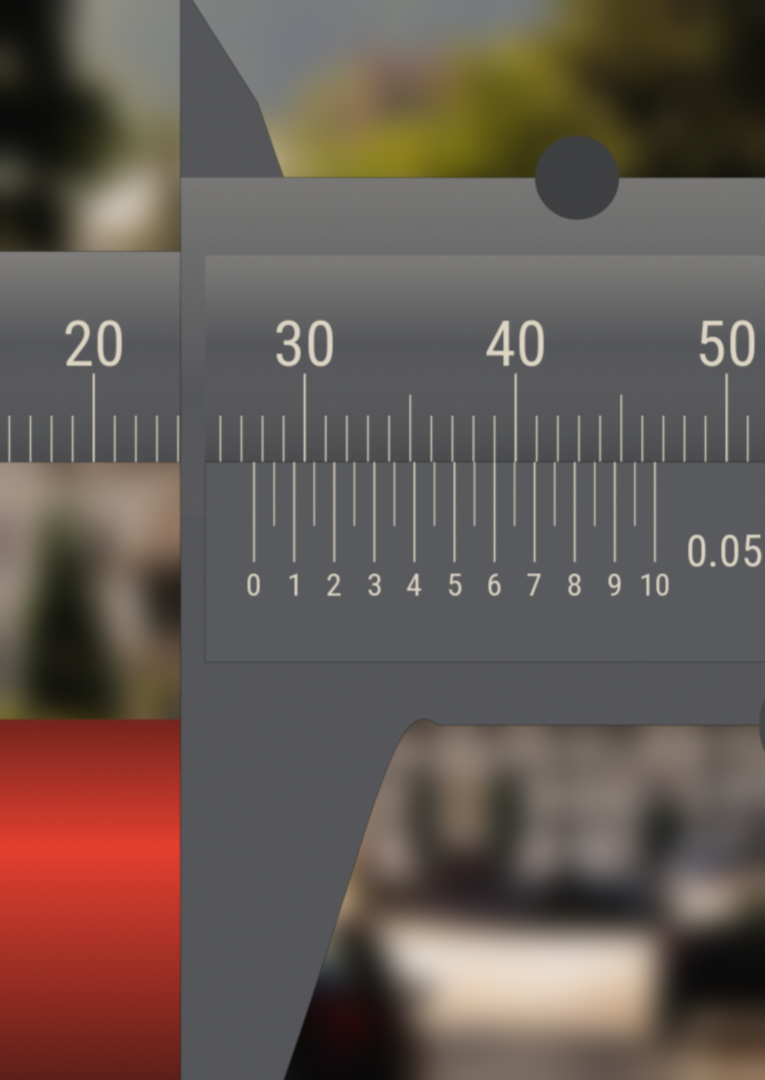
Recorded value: value=27.6 unit=mm
